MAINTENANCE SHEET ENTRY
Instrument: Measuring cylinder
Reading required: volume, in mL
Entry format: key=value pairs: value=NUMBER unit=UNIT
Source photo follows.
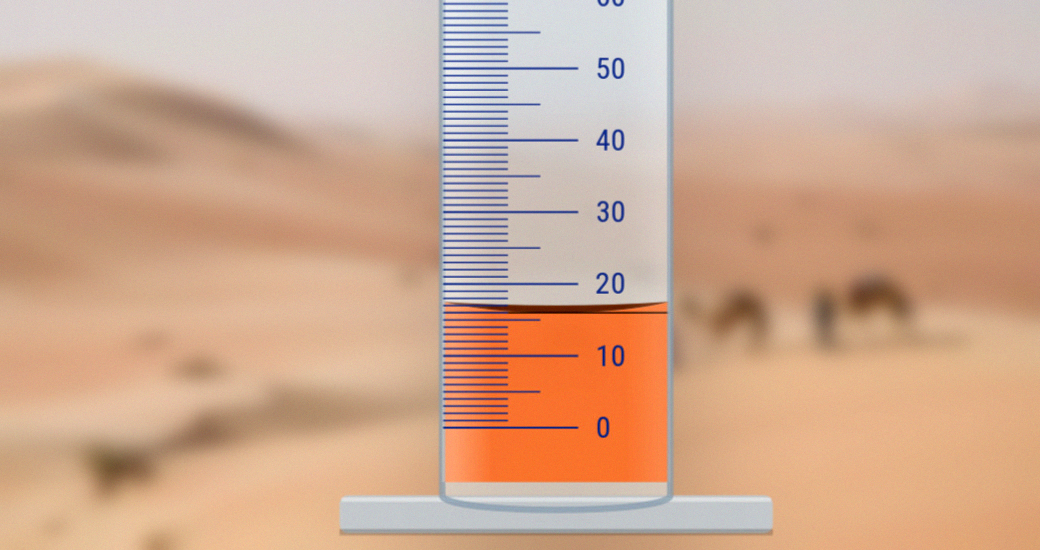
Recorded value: value=16 unit=mL
